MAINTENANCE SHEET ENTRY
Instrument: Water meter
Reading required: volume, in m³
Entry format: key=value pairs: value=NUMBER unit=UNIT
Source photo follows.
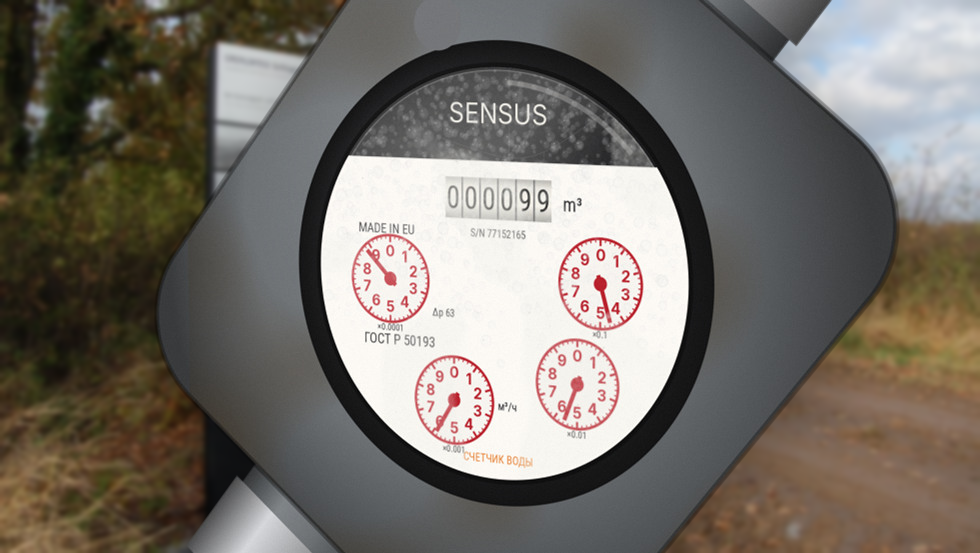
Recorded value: value=99.4558 unit=m³
